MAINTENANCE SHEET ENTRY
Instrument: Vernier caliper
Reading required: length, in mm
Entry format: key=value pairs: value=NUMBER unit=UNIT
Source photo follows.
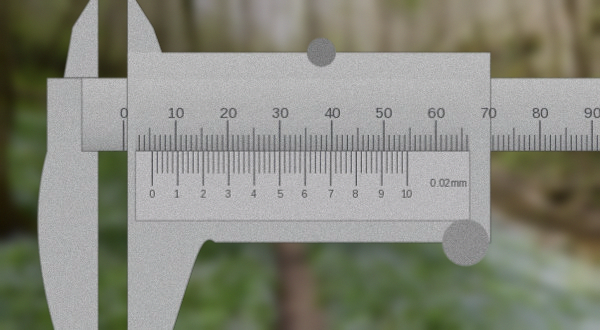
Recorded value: value=5.5 unit=mm
